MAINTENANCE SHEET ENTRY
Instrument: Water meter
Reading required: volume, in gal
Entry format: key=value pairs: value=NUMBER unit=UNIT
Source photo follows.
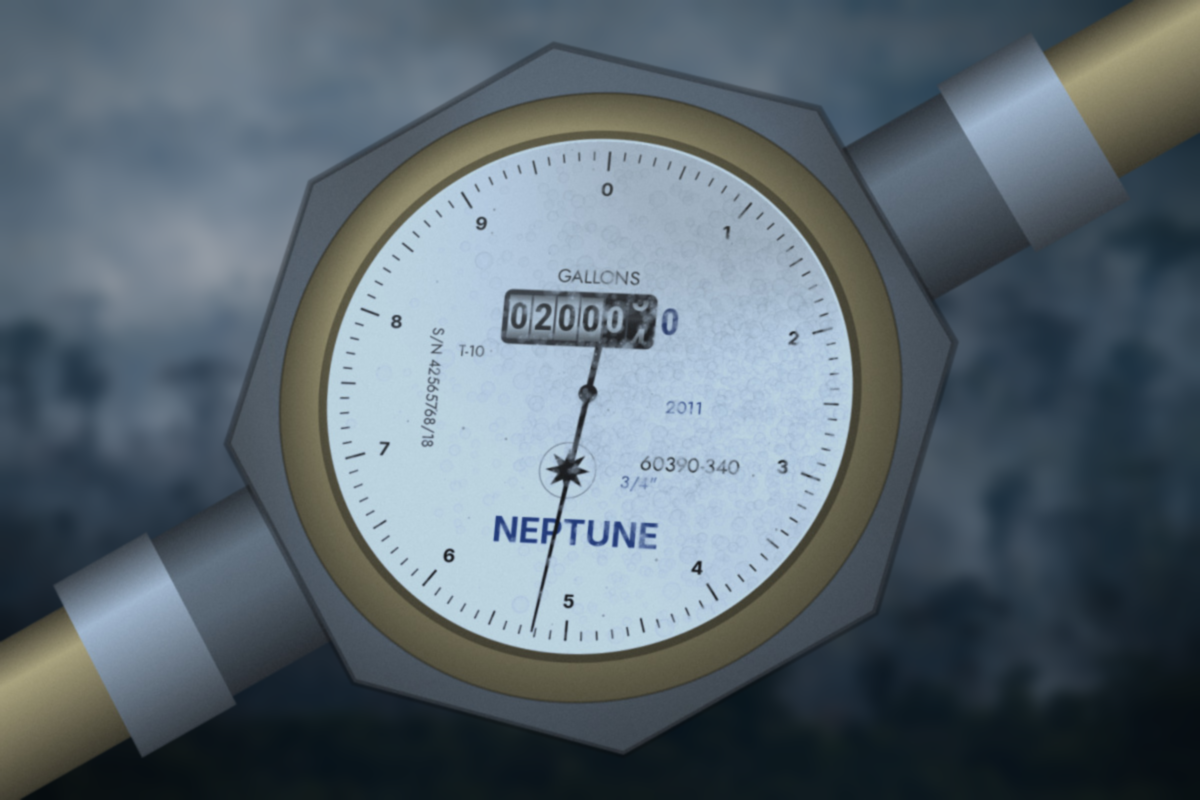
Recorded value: value=200035.2 unit=gal
